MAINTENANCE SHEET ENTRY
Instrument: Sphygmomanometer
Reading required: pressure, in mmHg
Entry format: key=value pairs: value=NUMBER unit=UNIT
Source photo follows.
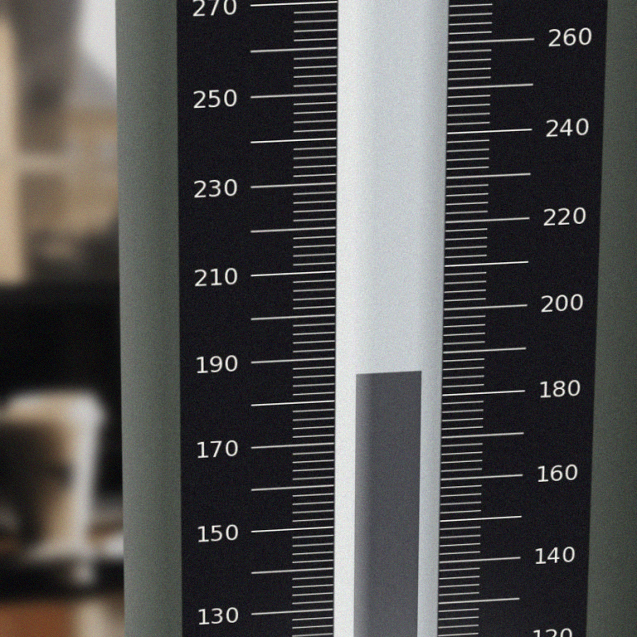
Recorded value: value=186 unit=mmHg
